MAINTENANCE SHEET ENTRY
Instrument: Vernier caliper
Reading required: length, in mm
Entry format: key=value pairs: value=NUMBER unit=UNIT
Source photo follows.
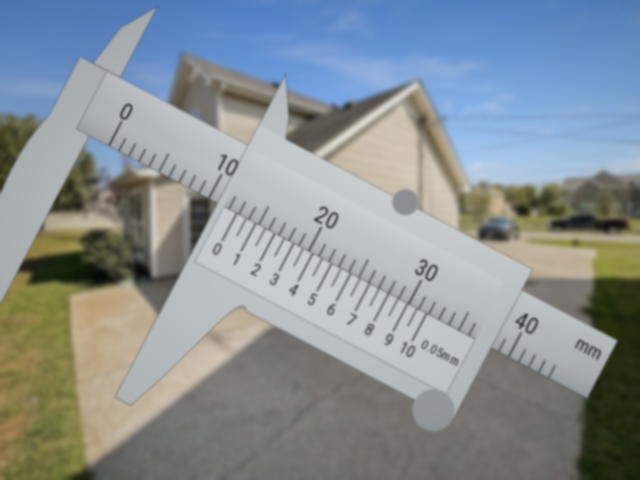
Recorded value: value=12.8 unit=mm
